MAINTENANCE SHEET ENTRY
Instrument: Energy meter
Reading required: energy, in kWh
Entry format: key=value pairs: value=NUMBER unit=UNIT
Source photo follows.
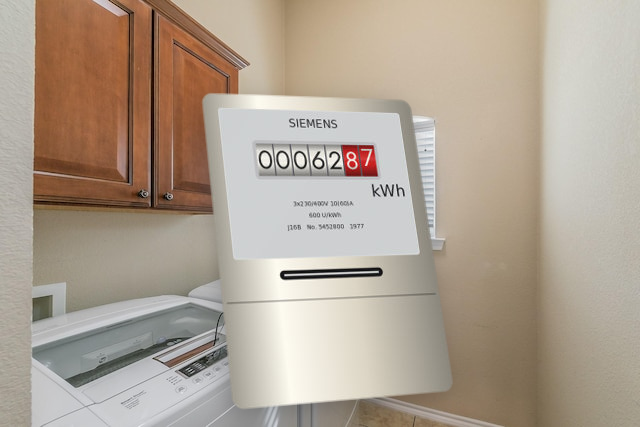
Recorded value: value=62.87 unit=kWh
